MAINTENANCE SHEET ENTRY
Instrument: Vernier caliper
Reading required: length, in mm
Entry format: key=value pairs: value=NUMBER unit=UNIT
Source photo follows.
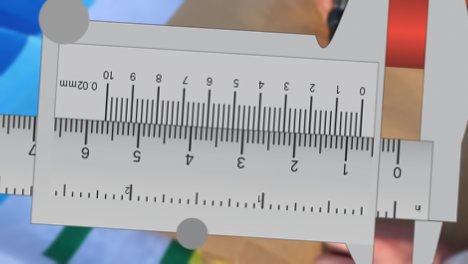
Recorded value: value=7.5 unit=mm
